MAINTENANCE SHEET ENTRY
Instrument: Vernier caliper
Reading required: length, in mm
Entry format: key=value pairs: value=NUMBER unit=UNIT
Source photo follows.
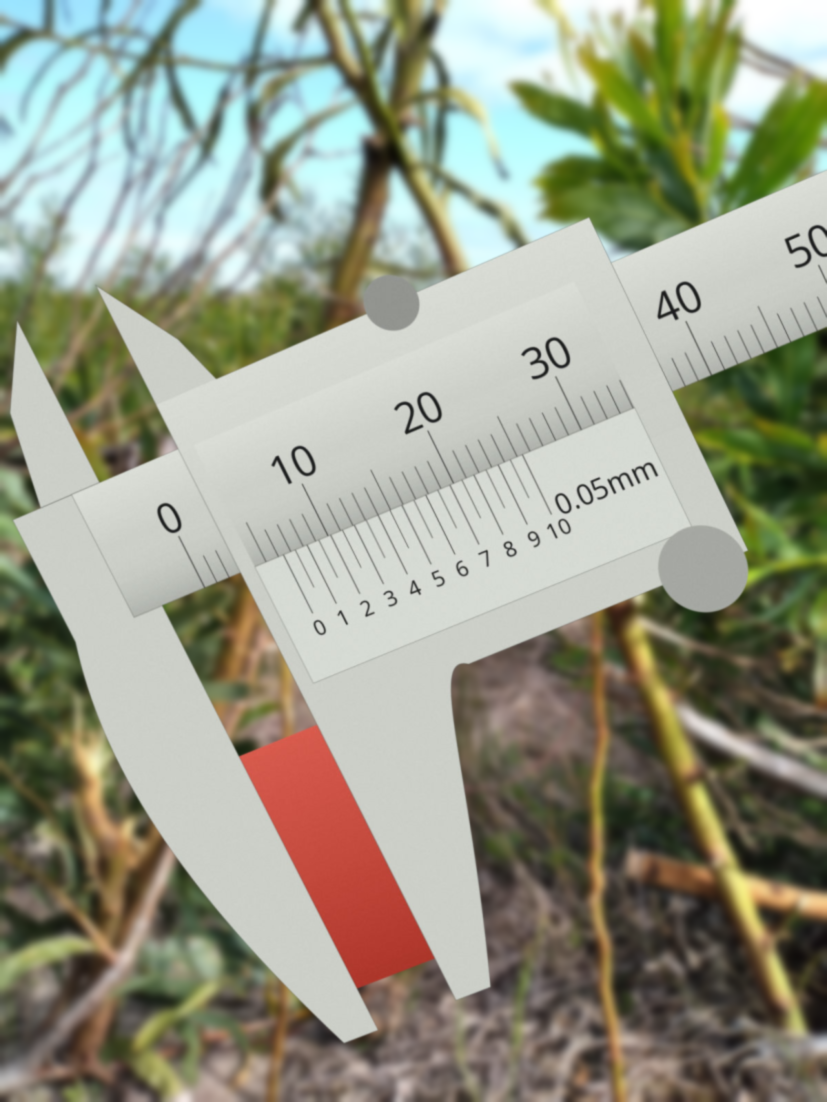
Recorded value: value=6.4 unit=mm
